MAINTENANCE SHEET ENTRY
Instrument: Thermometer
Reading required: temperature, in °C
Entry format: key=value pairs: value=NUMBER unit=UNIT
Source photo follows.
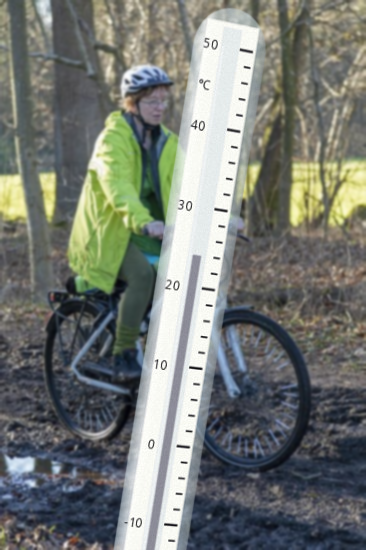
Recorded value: value=24 unit=°C
